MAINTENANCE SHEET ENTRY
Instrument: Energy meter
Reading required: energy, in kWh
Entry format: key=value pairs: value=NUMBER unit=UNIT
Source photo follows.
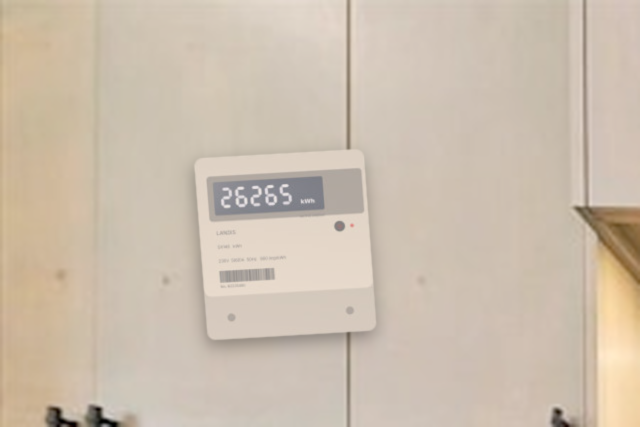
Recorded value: value=26265 unit=kWh
